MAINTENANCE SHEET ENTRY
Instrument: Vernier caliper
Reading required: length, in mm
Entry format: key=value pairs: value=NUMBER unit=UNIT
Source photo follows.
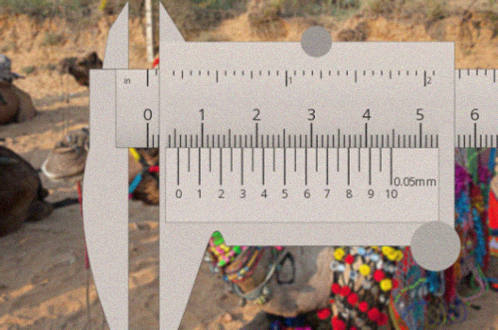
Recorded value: value=5.6 unit=mm
